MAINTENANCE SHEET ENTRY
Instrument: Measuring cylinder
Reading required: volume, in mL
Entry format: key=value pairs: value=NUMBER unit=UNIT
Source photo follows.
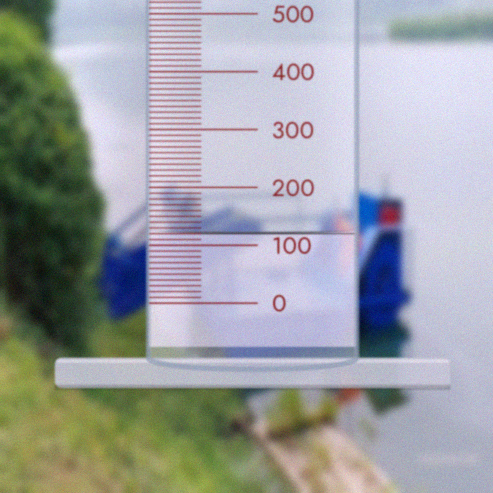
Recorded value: value=120 unit=mL
